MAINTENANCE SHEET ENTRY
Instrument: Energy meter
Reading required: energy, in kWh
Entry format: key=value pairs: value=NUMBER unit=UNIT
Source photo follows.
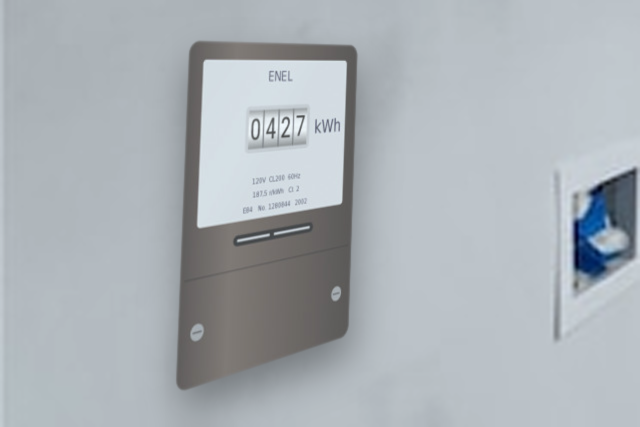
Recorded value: value=427 unit=kWh
